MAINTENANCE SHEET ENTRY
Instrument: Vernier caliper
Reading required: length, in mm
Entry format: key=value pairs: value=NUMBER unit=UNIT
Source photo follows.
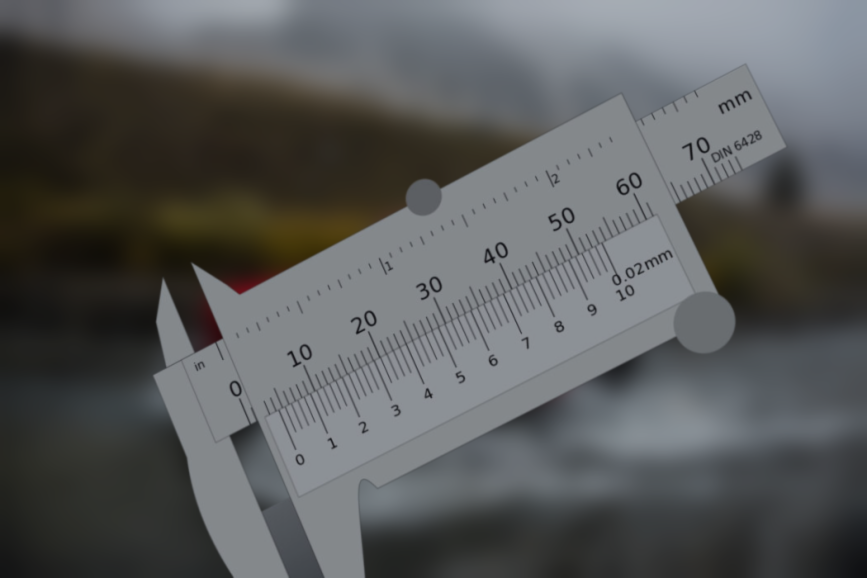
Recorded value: value=4.4 unit=mm
